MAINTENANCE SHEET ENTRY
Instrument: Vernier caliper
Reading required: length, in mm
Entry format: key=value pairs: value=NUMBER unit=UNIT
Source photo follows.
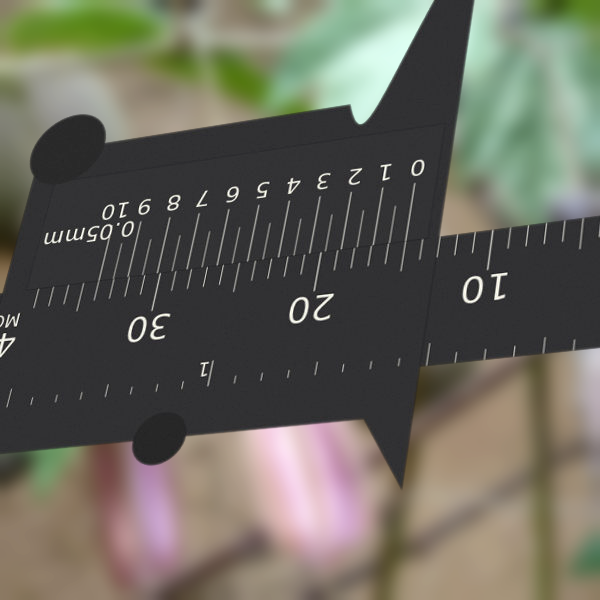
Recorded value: value=15.0 unit=mm
